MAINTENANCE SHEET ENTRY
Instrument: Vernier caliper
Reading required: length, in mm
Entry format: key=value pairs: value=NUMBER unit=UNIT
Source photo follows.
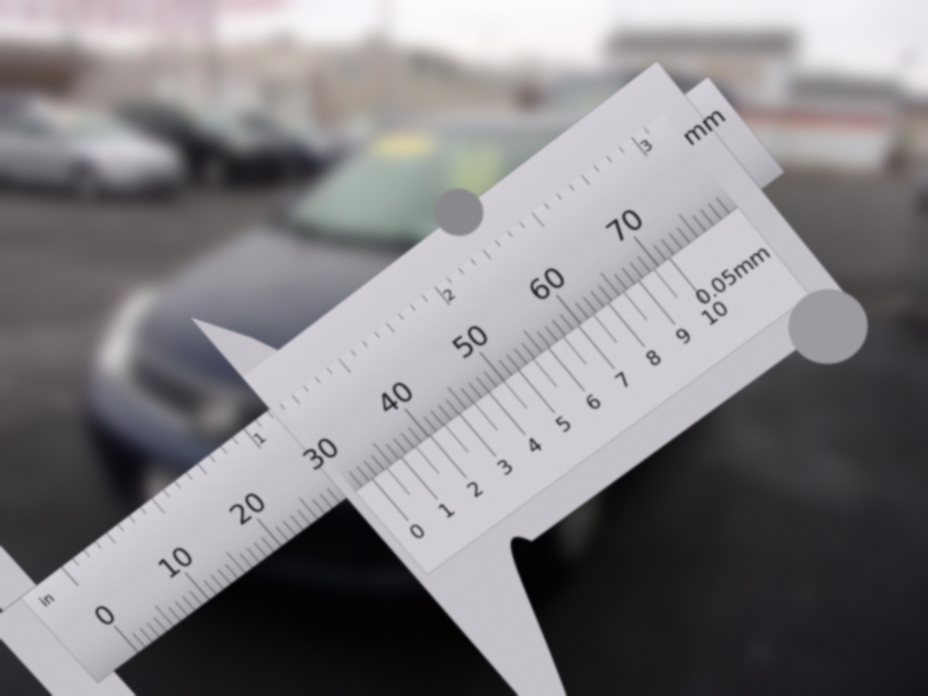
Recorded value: value=32.4 unit=mm
